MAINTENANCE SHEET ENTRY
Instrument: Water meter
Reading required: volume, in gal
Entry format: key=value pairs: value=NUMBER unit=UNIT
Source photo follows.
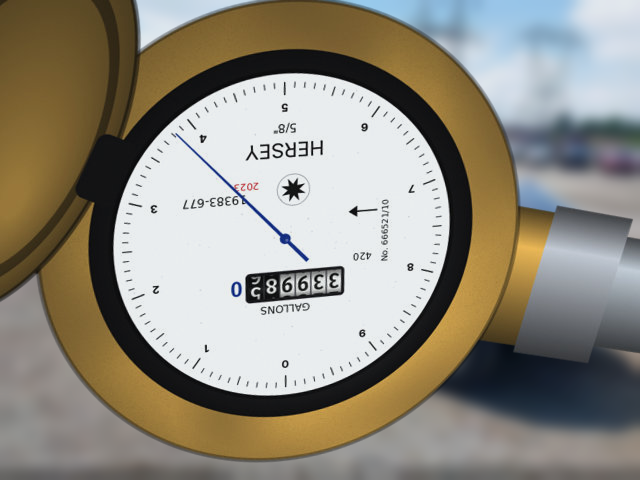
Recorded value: value=3399853.8 unit=gal
